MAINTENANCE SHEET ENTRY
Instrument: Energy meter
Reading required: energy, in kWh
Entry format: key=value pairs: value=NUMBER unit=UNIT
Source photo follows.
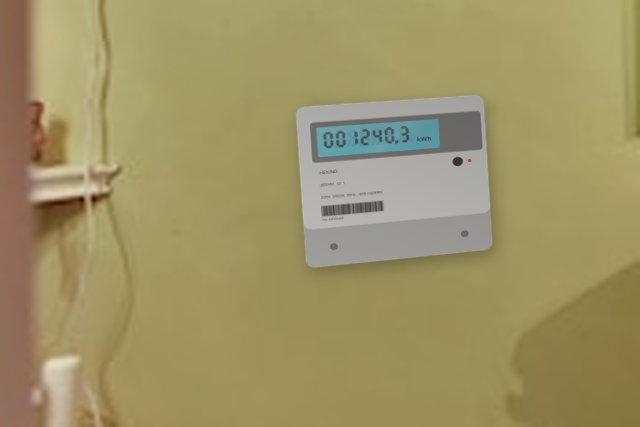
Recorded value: value=1240.3 unit=kWh
